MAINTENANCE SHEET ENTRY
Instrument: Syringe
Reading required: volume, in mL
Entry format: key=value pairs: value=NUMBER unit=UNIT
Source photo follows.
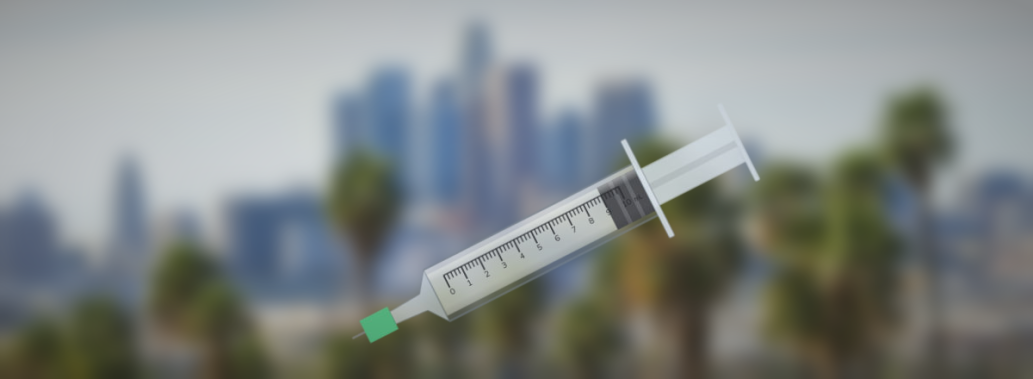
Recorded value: value=9 unit=mL
